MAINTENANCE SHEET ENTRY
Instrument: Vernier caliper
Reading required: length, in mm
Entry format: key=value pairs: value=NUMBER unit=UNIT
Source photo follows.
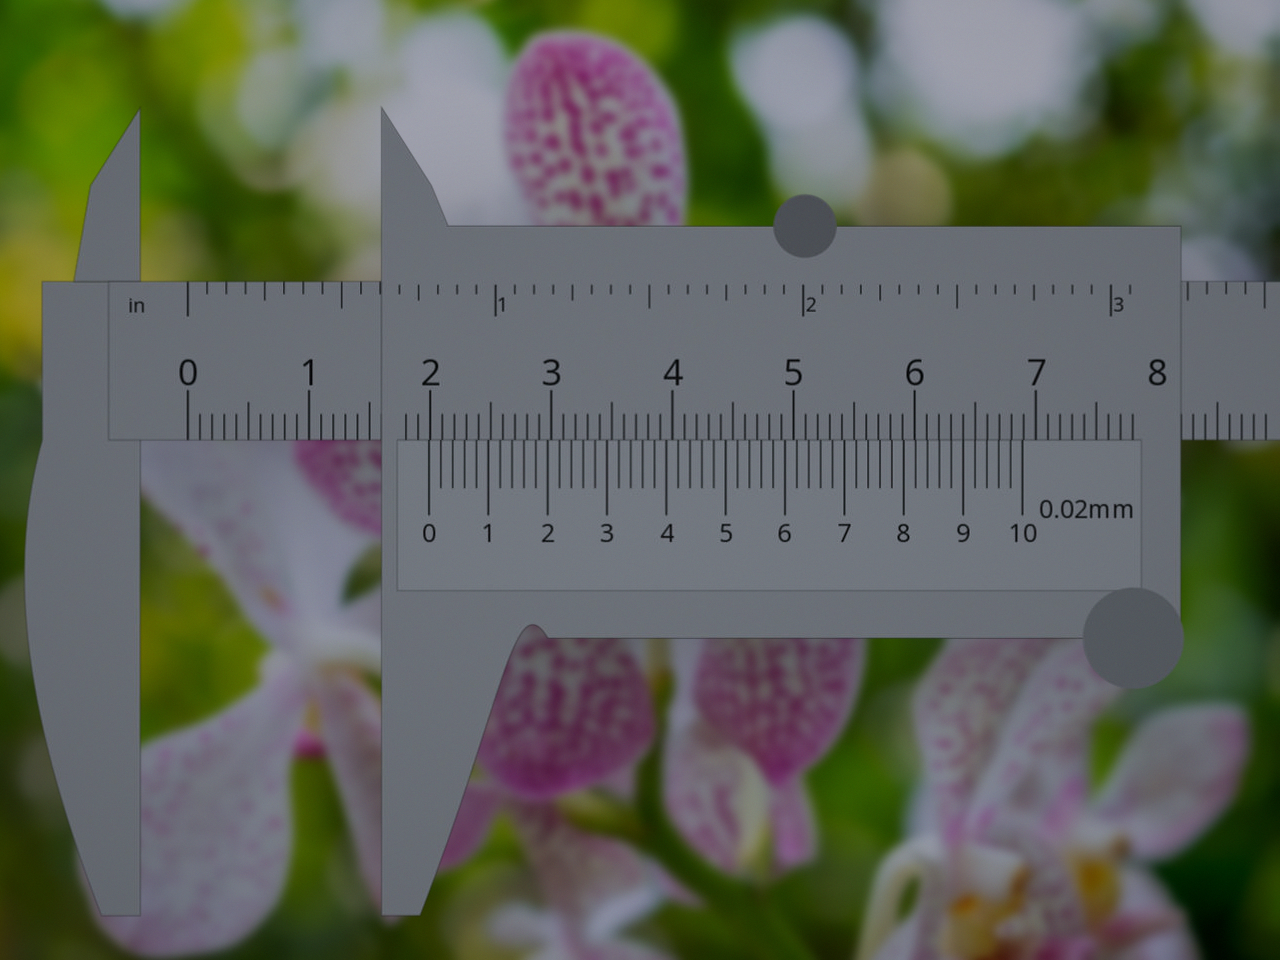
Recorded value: value=19.9 unit=mm
